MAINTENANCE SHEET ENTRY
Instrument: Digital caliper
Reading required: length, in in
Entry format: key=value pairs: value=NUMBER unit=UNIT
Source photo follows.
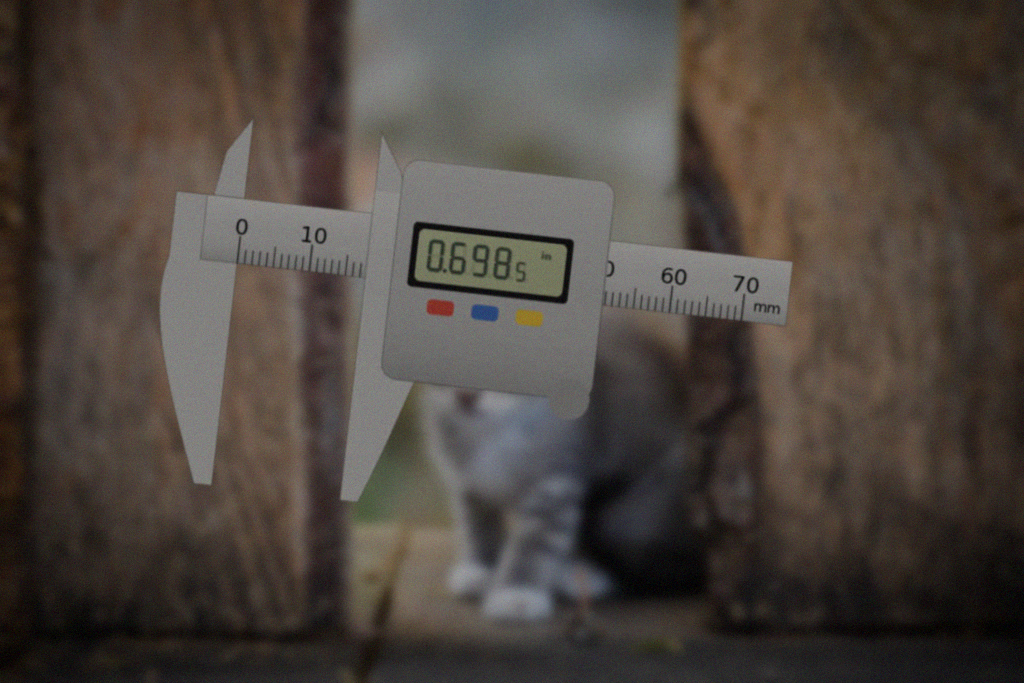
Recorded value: value=0.6985 unit=in
